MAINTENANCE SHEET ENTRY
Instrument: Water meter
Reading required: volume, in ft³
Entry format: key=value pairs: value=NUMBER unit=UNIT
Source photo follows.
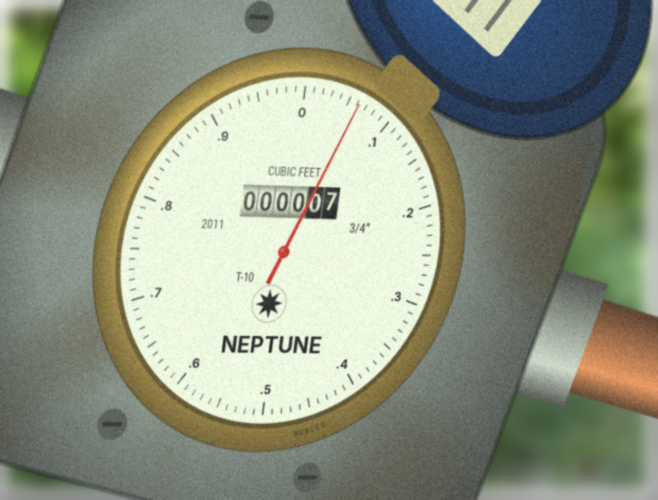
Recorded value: value=7.06 unit=ft³
